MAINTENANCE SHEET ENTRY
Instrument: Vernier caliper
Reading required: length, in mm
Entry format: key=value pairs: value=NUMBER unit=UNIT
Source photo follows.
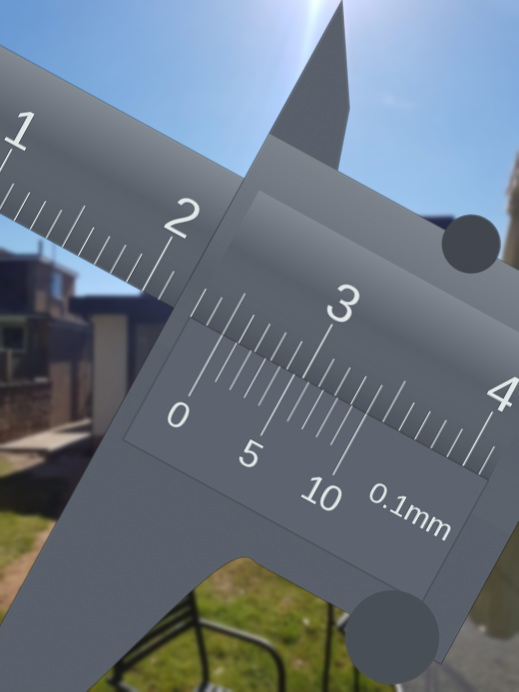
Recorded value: value=25.0 unit=mm
